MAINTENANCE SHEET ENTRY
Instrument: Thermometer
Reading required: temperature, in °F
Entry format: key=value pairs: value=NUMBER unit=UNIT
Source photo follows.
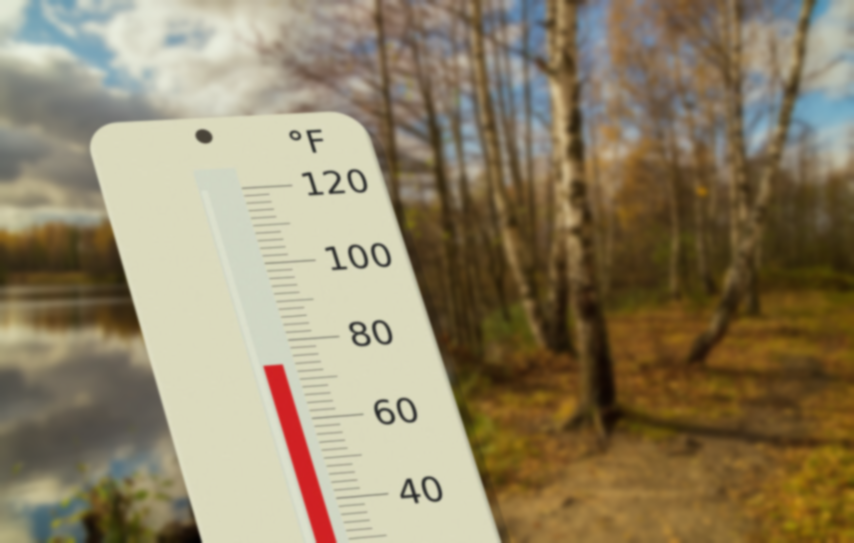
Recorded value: value=74 unit=°F
